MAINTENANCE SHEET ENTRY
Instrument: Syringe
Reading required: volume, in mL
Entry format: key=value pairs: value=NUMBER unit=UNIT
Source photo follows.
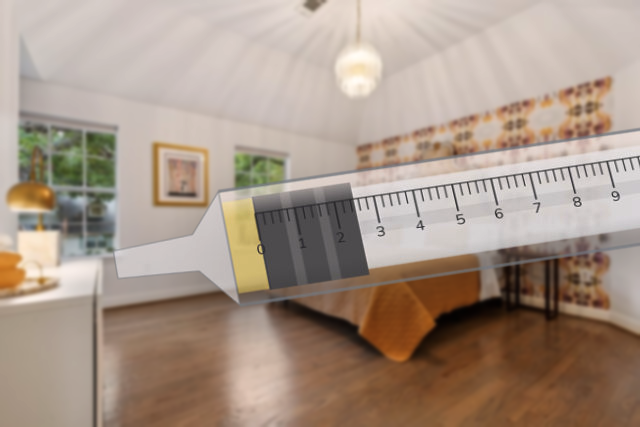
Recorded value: value=0 unit=mL
